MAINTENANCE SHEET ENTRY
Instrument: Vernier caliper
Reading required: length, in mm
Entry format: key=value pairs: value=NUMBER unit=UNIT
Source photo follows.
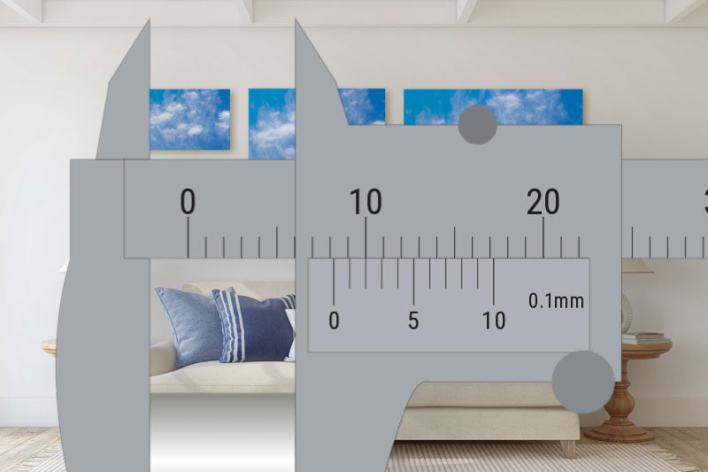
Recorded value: value=8.2 unit=mm
